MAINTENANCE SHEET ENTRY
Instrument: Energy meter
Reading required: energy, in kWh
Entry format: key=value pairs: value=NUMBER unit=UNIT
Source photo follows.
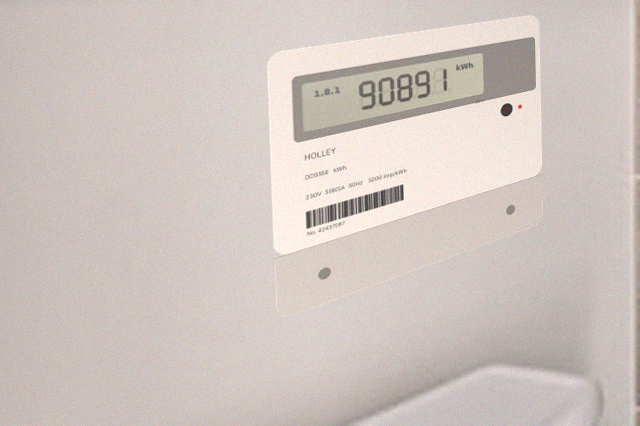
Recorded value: value=90891 unit=kWh
